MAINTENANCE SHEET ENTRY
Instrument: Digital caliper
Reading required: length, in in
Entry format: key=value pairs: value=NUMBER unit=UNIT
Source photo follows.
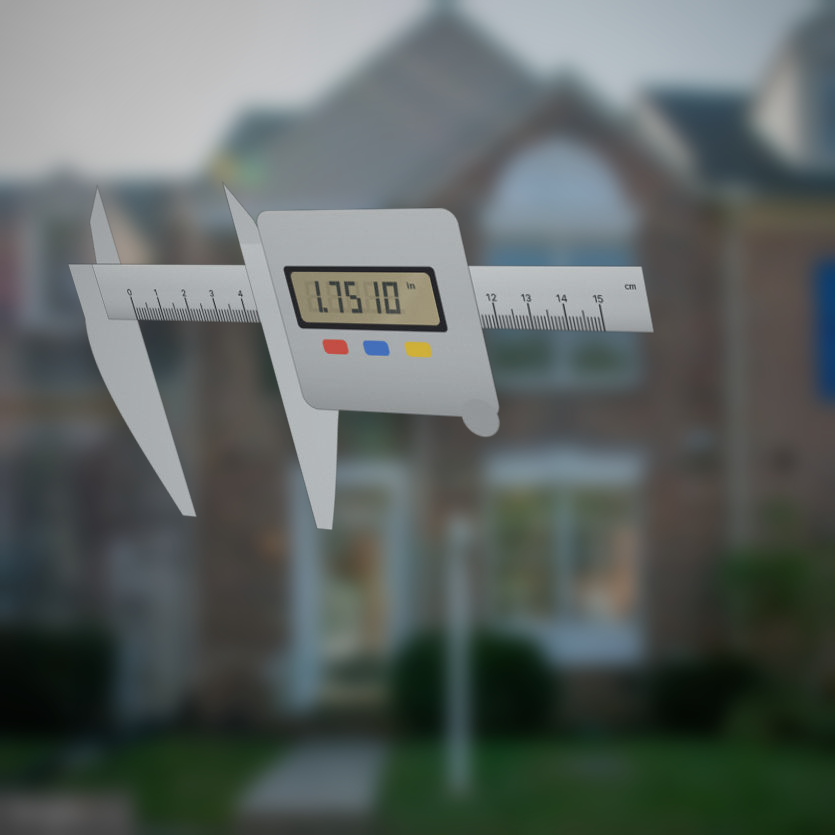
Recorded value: value=1.7510 unit=in
